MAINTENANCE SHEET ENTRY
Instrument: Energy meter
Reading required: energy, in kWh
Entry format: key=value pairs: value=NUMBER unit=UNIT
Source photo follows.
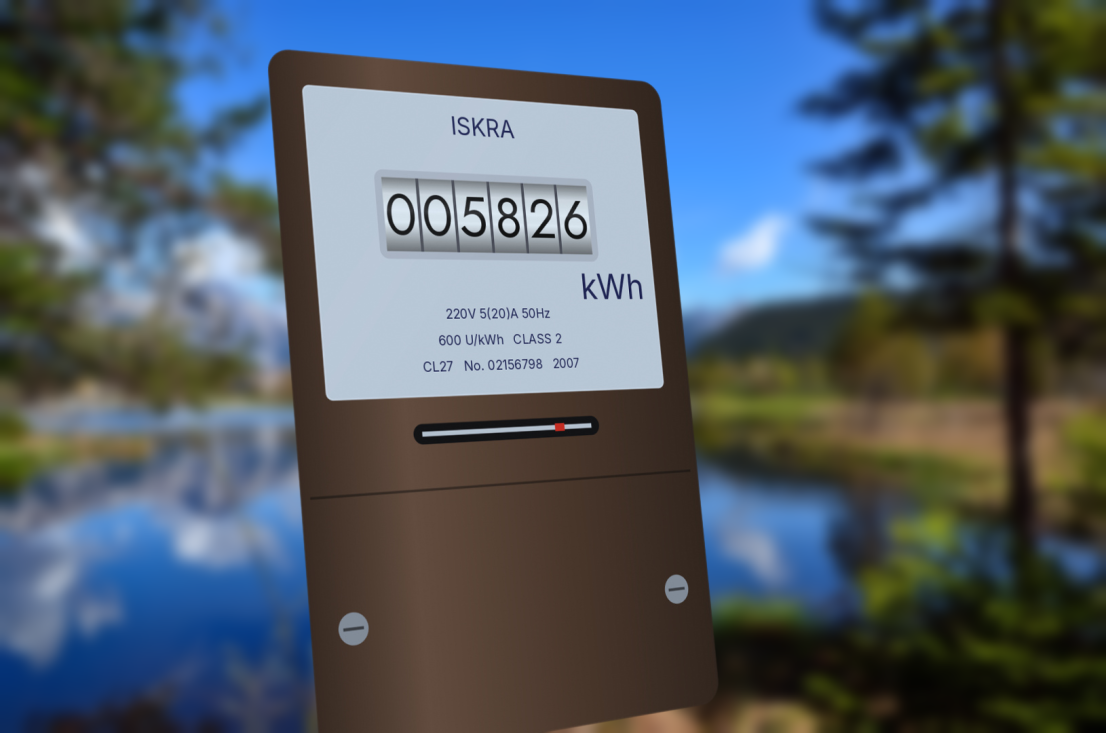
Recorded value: value=5826 unit=kWh
